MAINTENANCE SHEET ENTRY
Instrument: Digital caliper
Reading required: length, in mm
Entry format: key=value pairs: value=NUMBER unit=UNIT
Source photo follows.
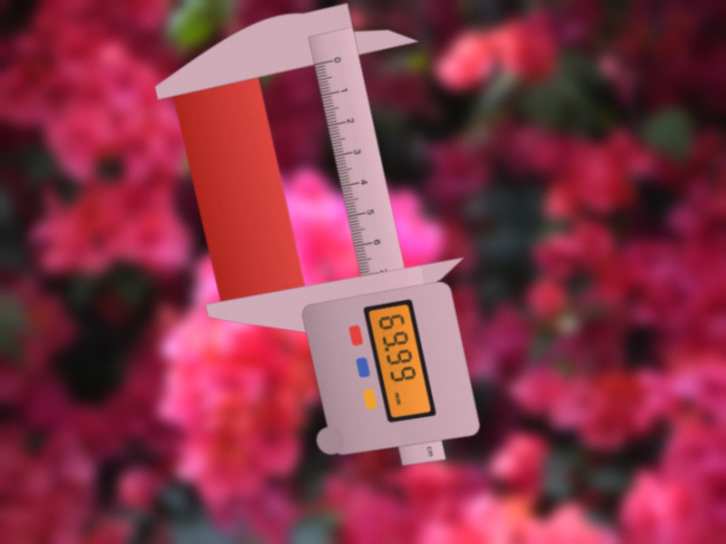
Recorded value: value=69.99 unit=mm
